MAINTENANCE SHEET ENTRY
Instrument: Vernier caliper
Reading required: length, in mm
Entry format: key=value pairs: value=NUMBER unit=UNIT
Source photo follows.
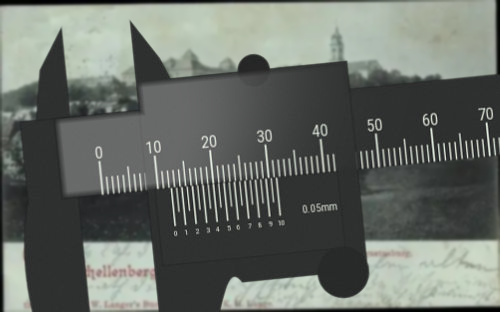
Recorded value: value=12.4 unit=mm
